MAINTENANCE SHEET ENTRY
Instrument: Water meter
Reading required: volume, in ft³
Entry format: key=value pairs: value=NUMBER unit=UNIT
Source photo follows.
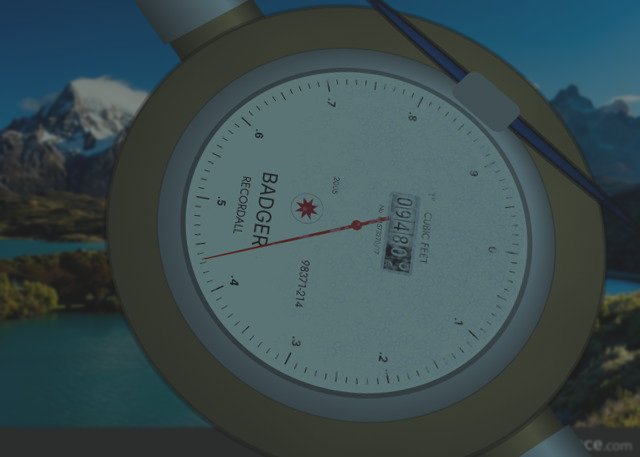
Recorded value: value=94805.43 unit=ft³
